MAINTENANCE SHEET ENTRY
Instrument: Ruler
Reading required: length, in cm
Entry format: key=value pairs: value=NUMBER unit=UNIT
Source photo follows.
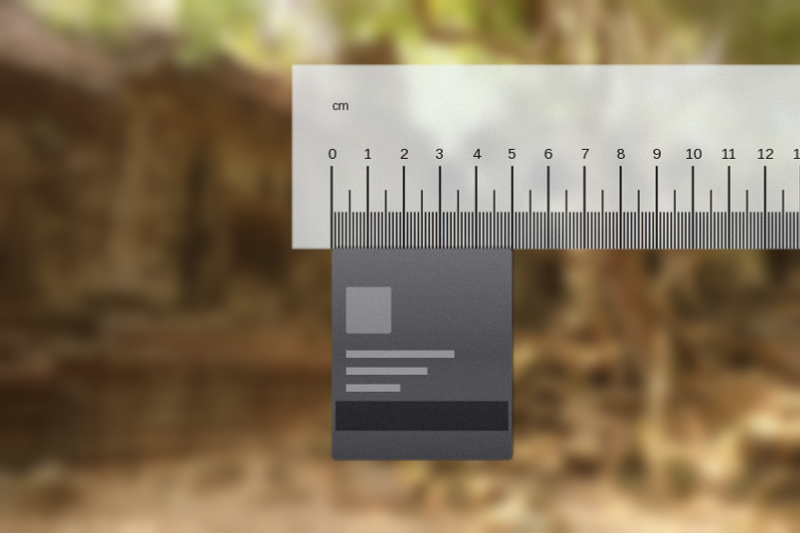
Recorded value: value=5 unit=cm
